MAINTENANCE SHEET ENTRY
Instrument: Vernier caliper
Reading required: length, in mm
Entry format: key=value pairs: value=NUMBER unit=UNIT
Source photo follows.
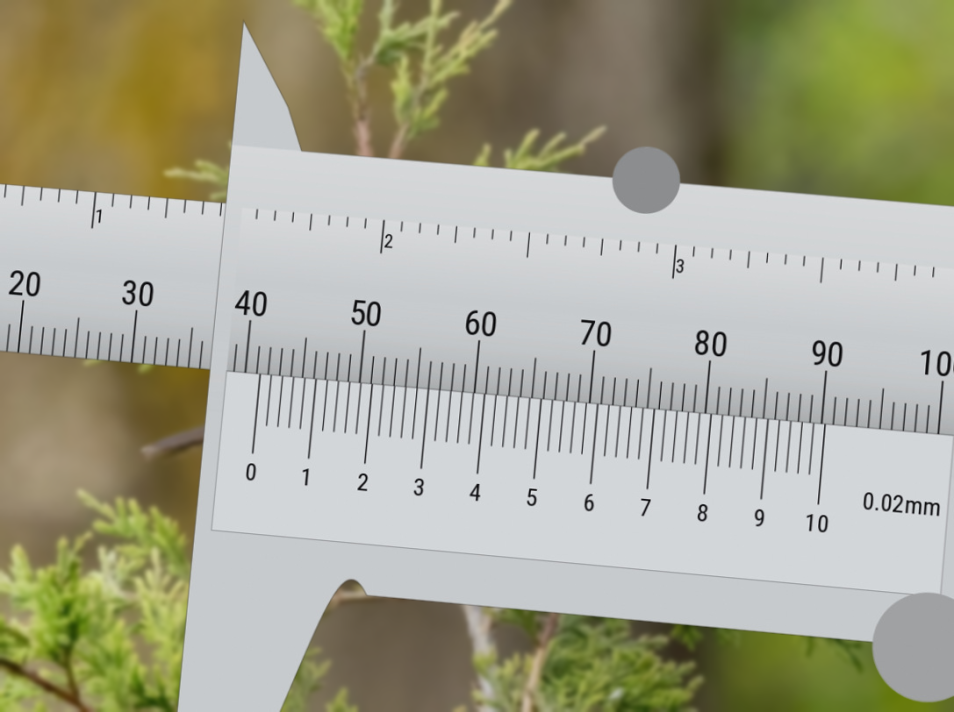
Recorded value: value=41.3 unit=mm
